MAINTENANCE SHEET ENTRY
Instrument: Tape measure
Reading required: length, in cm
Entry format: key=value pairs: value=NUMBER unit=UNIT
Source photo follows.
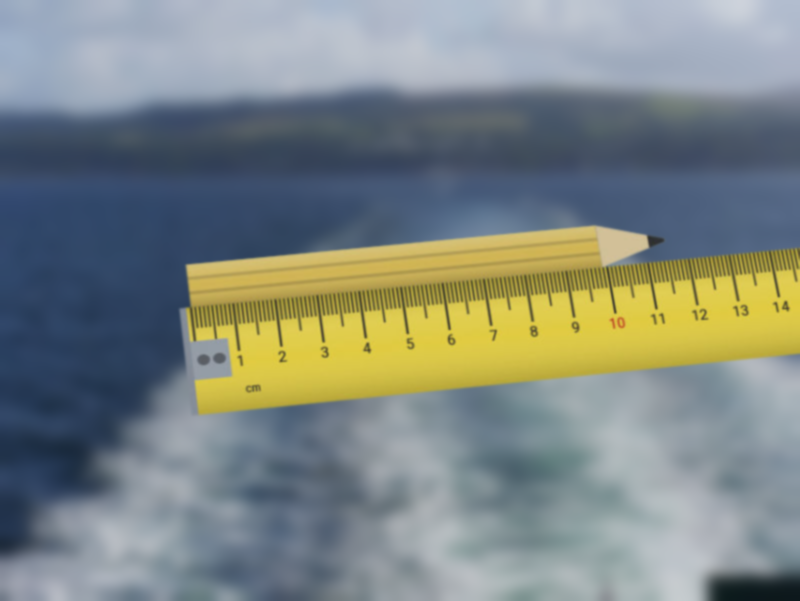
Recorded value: value=11.5 unit=cm
